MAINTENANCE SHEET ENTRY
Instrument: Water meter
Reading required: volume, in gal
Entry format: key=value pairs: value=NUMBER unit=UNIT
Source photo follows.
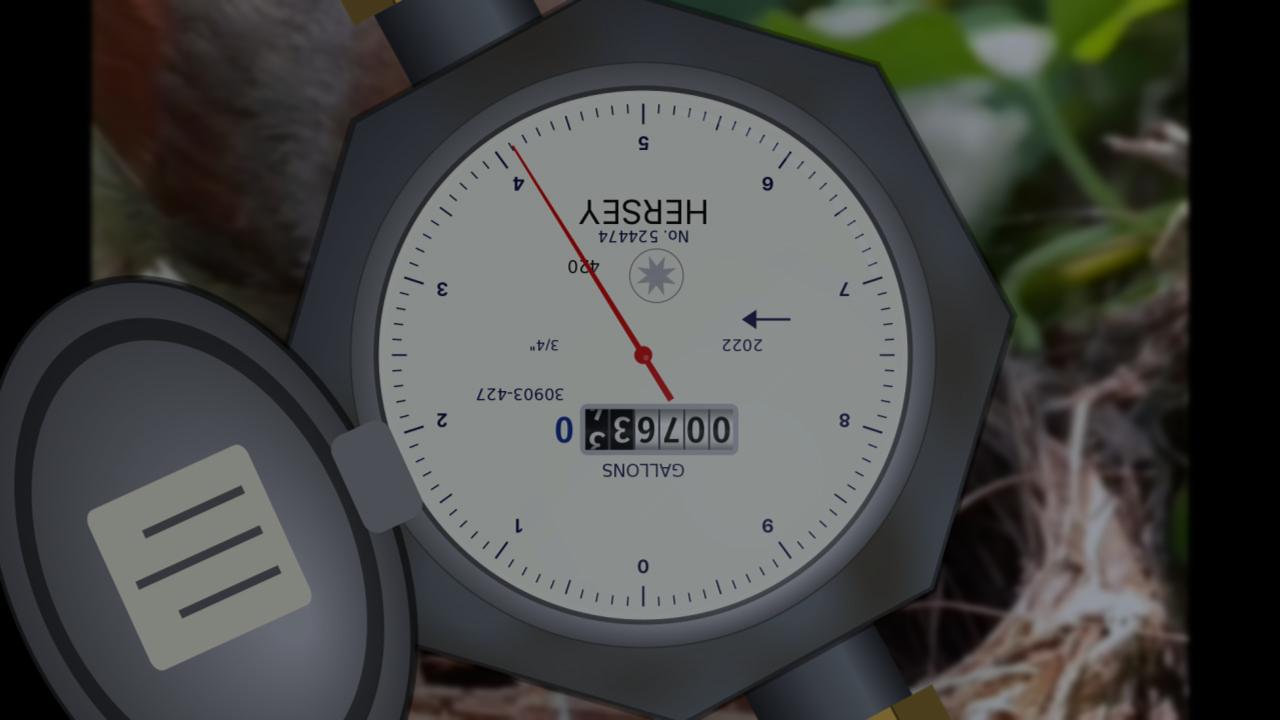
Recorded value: value=76334.1 unit=gal
